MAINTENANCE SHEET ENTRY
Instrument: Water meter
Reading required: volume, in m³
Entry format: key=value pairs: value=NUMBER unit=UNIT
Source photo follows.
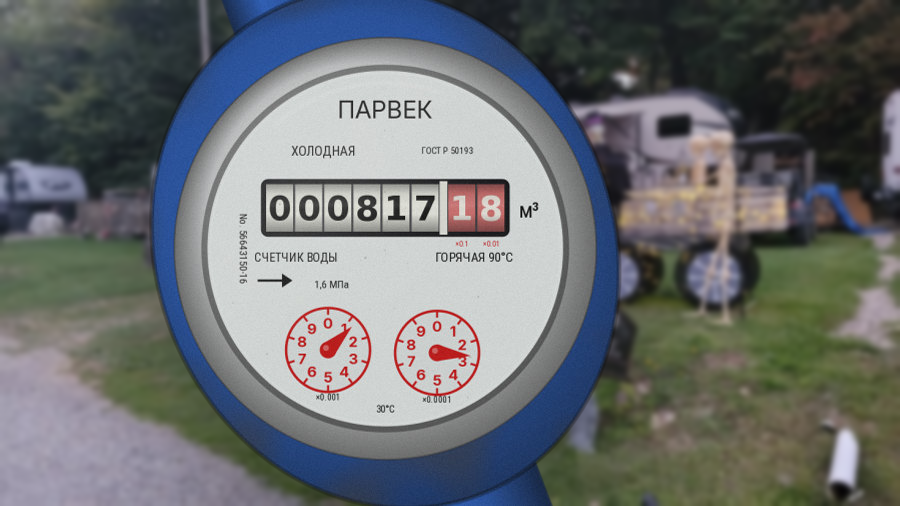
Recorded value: value=817.1812 unit=m³
